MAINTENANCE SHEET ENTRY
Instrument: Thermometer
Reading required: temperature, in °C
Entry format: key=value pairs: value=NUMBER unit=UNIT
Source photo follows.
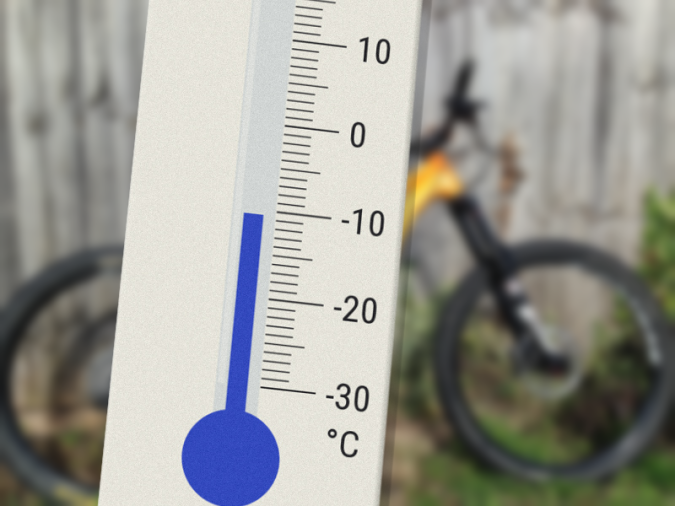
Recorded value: value=-10.5 unit=°C
